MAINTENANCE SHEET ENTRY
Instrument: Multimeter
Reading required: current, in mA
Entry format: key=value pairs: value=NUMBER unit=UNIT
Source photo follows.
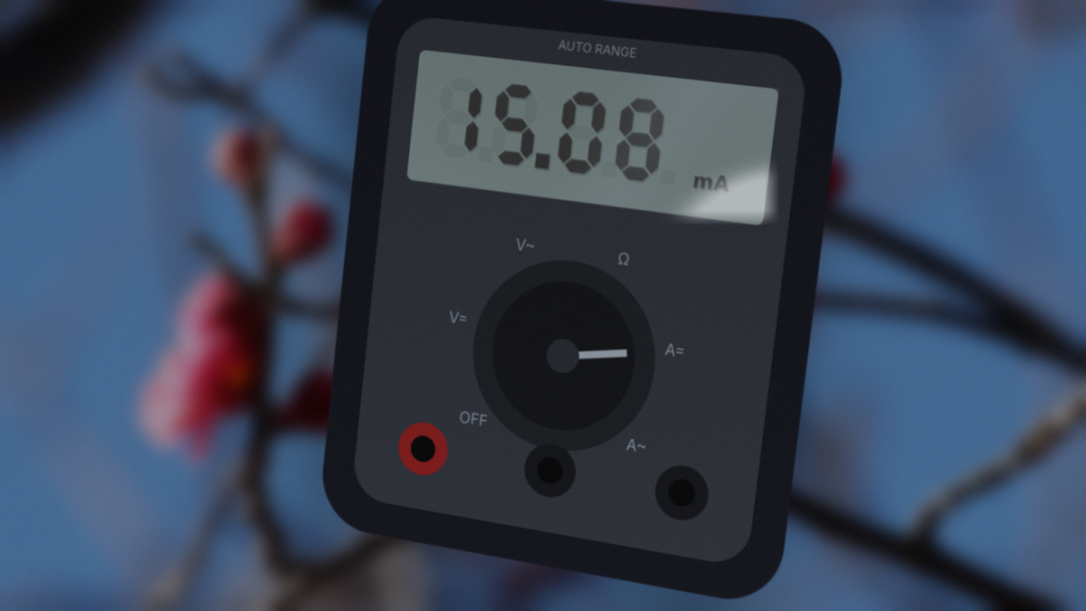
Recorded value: value=15.08 unit=mA
